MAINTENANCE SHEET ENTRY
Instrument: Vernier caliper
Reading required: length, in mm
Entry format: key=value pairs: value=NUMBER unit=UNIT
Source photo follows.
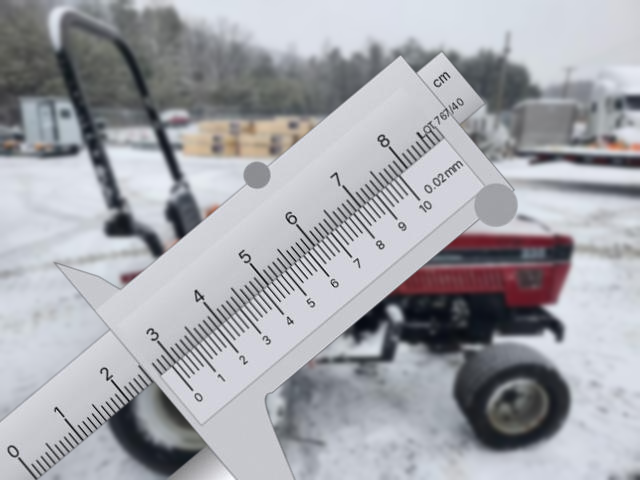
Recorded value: value=29.2 unit=mm
